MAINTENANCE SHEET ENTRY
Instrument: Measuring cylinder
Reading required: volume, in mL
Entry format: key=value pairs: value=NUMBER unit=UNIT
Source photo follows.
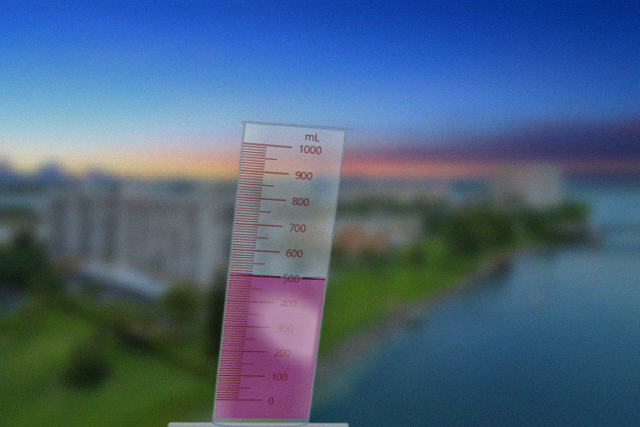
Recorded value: value=500 unit=mL
